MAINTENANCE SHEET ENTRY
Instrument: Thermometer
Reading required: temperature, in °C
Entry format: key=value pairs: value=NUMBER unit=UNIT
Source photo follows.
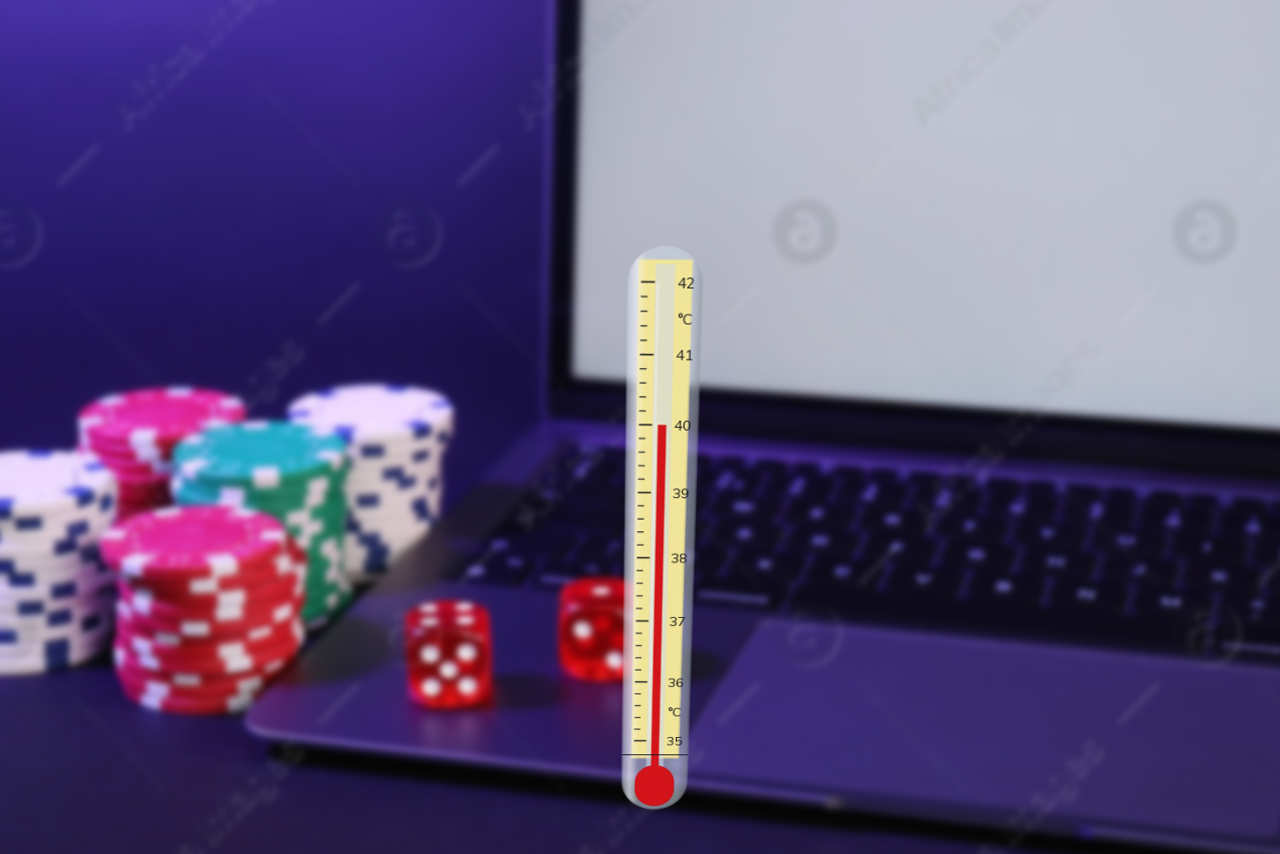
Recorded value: value=40 unit=°C
